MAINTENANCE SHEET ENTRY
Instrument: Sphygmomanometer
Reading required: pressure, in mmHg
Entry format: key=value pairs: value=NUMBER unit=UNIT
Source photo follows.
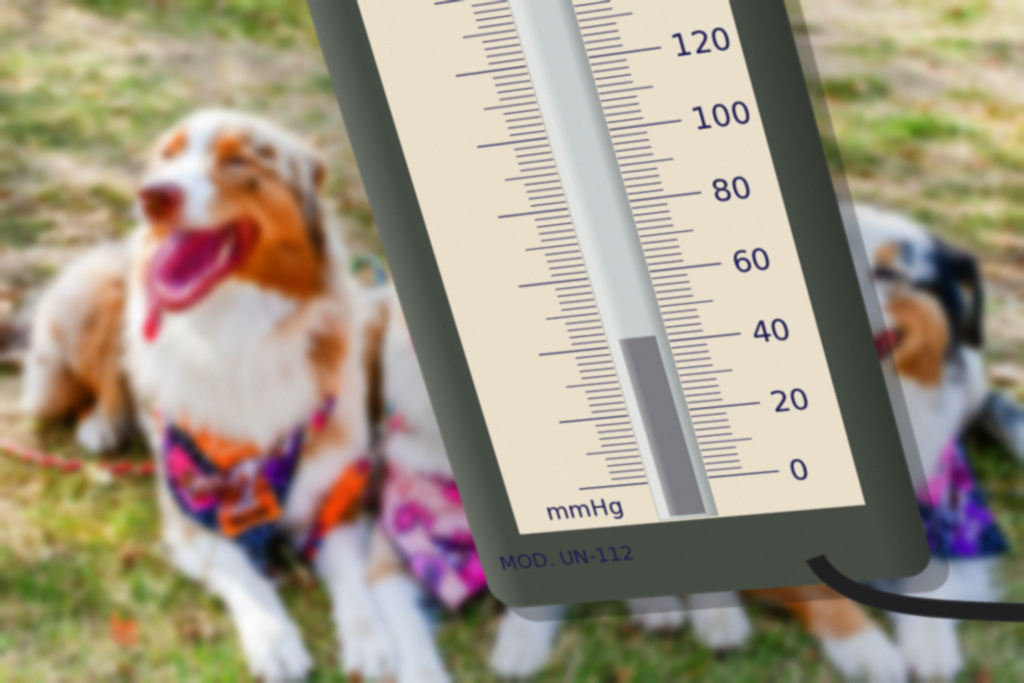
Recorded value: value=42 unit=mmHg
